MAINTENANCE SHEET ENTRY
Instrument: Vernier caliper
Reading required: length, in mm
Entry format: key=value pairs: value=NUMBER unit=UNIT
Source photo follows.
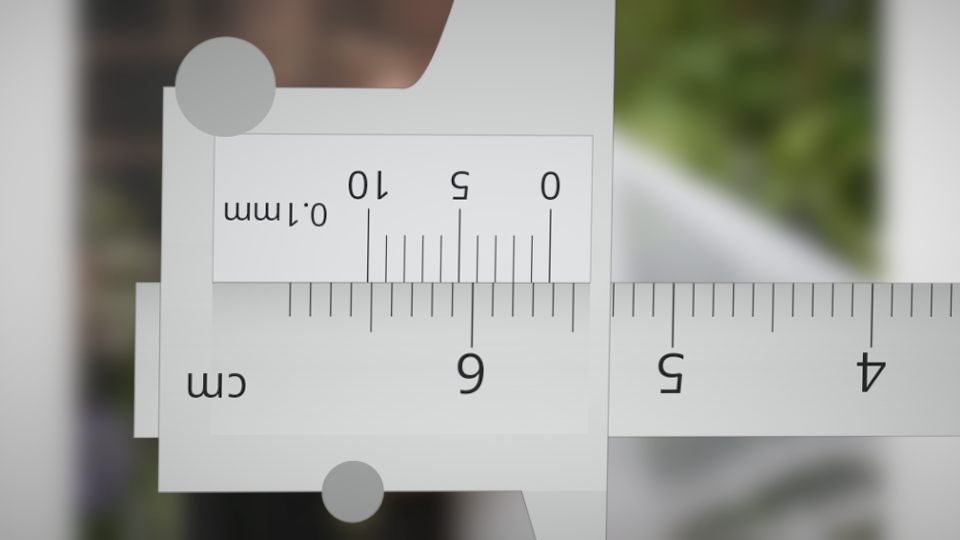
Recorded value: value=56.2 unit=mm
